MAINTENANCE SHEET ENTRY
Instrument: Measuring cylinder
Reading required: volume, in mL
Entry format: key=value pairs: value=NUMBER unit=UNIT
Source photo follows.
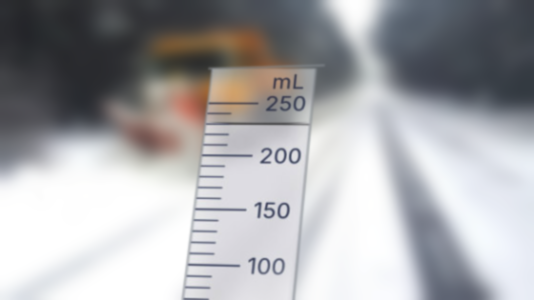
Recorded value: value=230 unit=mL
